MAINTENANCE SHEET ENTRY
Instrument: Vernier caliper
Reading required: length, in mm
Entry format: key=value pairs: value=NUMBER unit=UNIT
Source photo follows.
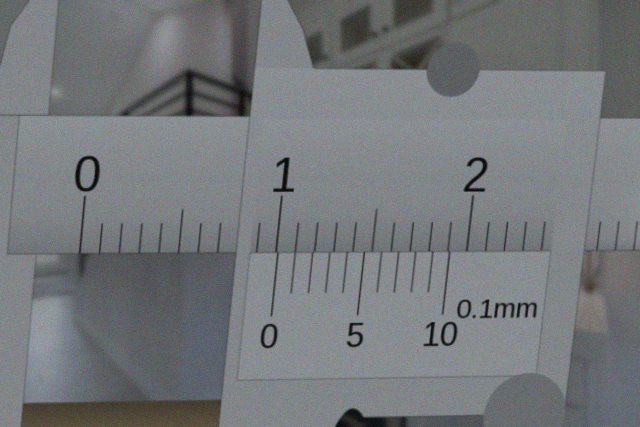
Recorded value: value=10.1 unit=mm
